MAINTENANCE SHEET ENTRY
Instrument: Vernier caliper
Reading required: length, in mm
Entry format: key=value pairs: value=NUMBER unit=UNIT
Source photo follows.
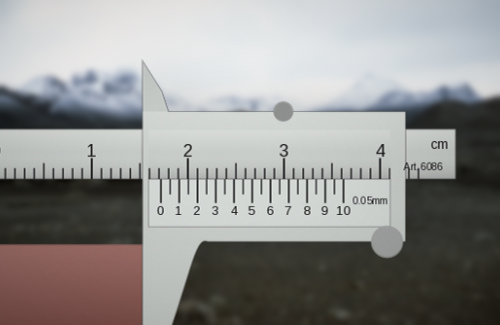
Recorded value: value=17.2 unit=mm
